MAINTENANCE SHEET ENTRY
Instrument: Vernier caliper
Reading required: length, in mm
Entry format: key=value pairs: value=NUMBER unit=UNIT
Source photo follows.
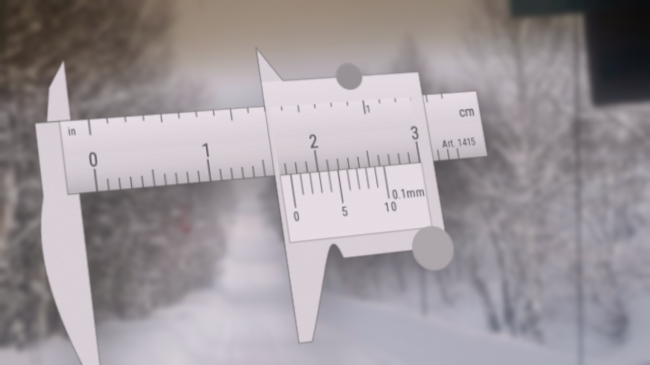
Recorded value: value=17.4 unit=mm
